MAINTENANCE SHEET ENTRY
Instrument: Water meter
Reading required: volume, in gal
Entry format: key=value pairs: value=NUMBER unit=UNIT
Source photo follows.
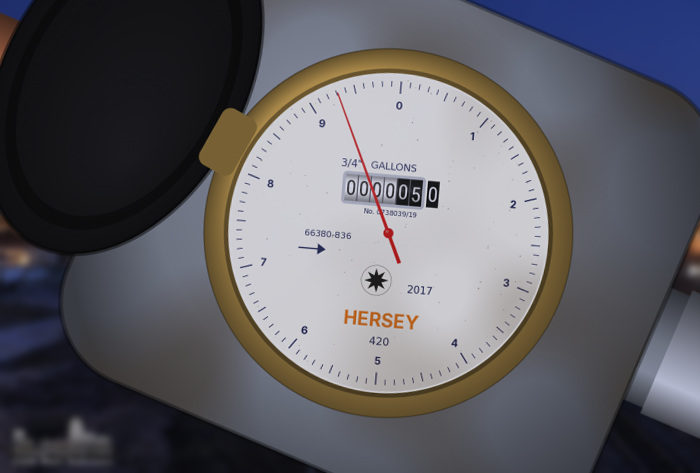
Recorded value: value=49.3 unit=gal
